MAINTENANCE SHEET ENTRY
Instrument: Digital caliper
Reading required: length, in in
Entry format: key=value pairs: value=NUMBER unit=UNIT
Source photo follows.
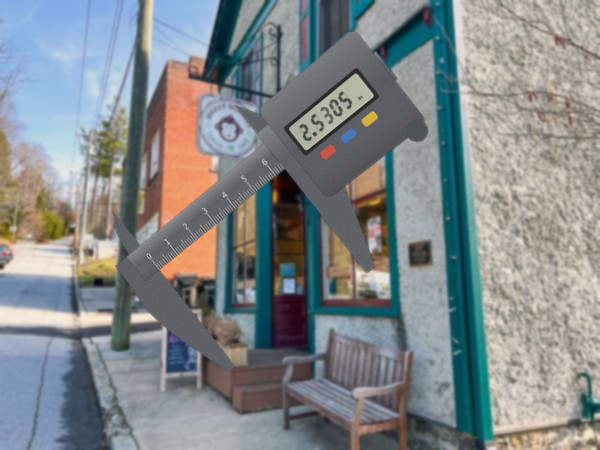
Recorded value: value=2.5305 unit=in
